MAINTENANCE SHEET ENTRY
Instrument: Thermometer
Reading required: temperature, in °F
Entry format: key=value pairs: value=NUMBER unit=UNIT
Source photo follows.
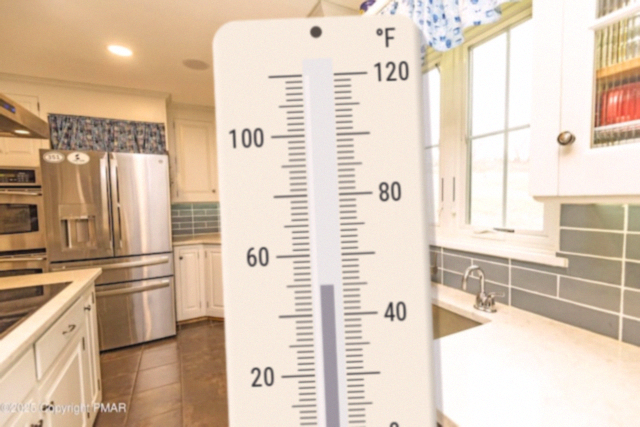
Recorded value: value=50 unit=°F
